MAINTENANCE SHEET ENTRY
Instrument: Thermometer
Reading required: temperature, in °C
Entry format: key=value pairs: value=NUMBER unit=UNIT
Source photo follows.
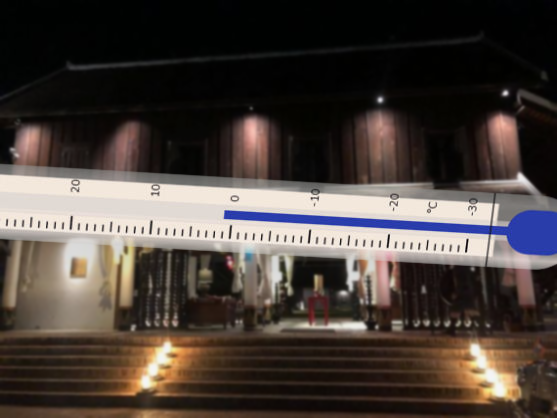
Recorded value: value=1 unit=°C
